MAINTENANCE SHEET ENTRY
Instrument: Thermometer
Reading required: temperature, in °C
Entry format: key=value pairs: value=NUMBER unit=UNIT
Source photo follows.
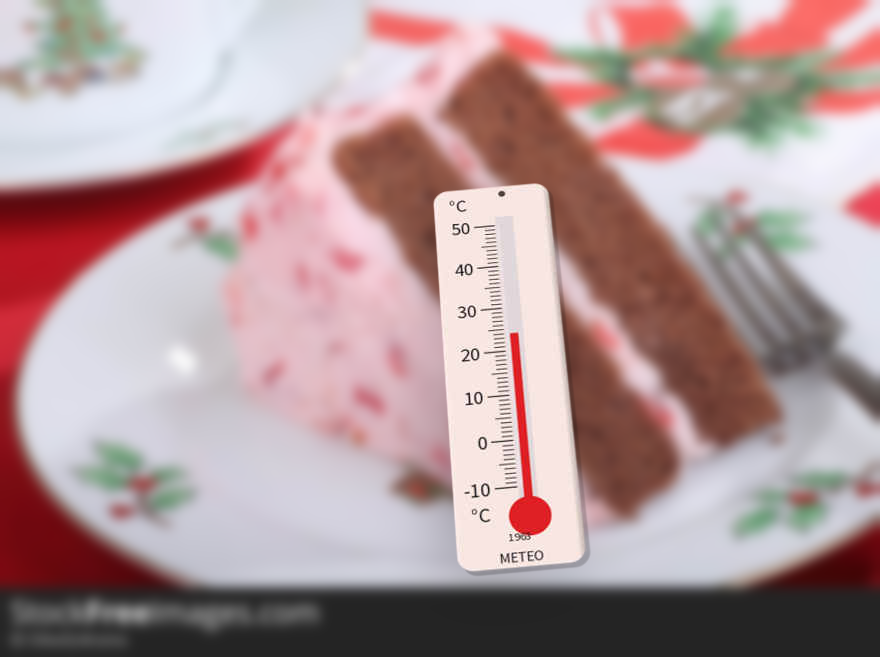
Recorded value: value=24 unit=°C
